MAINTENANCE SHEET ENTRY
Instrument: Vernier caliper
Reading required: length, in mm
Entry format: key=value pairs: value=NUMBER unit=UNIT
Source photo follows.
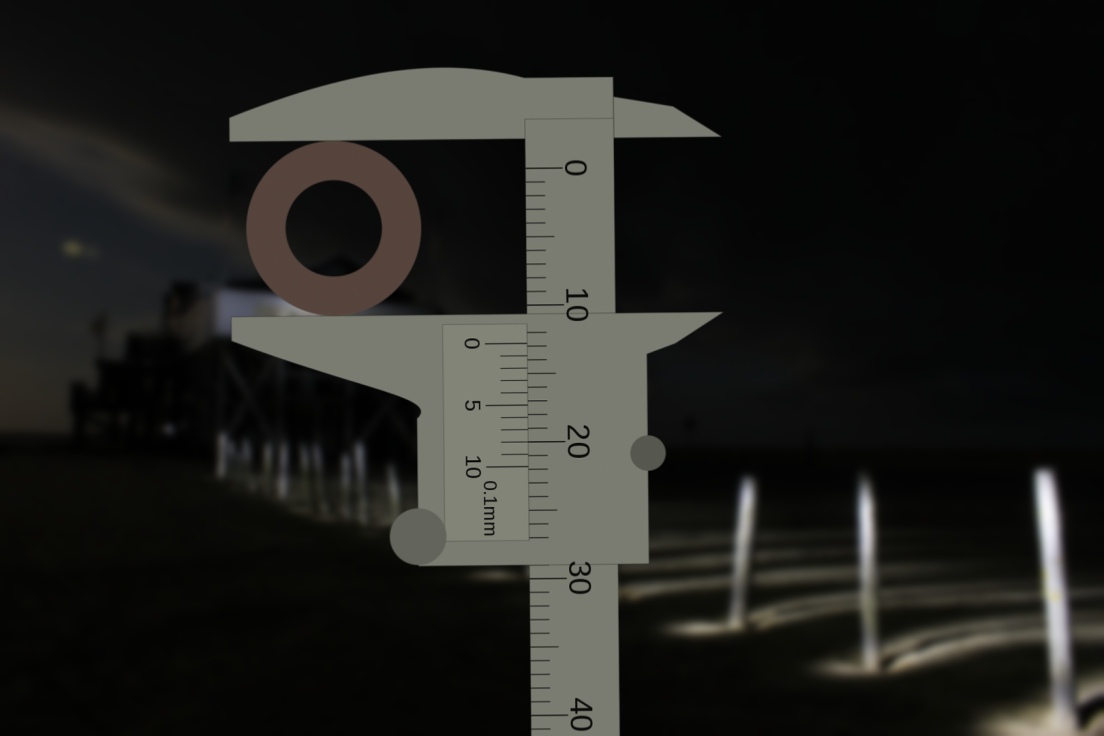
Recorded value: value=12.8 unit=mm
